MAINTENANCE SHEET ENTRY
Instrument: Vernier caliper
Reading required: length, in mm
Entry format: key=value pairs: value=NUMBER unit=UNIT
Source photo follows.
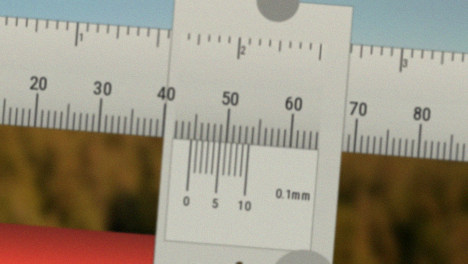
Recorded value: value=44.5 unit=mm
